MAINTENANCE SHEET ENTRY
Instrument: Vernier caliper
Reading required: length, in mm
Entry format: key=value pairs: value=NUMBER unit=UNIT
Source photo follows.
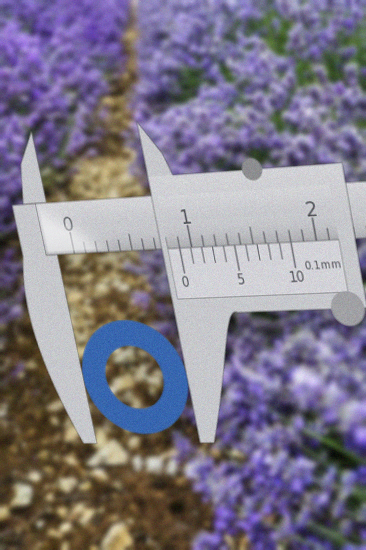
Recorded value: value=9.0 unit=mm
